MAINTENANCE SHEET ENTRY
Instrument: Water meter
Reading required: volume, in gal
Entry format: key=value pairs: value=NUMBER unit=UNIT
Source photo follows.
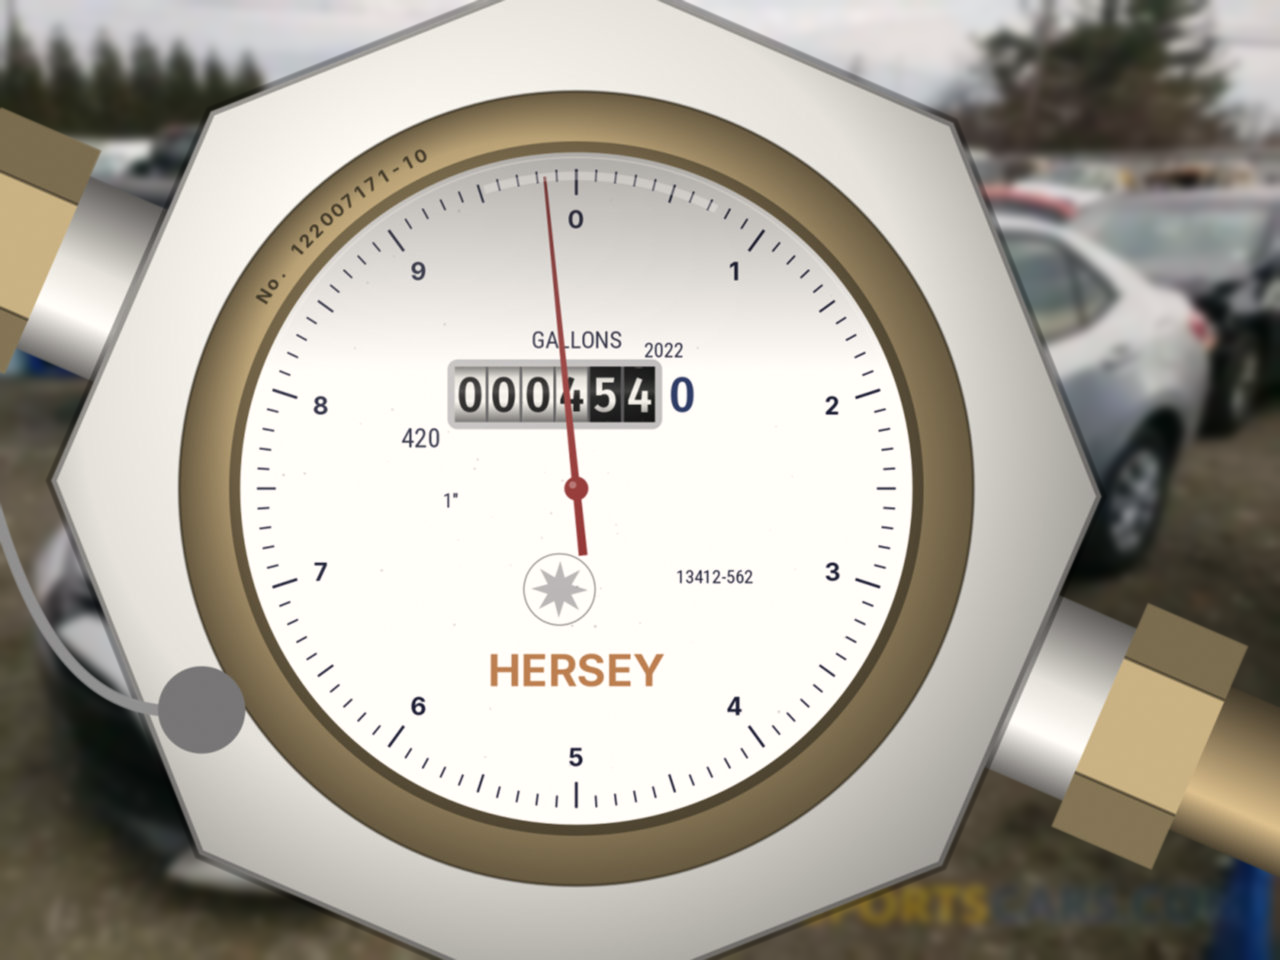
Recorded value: value=4539.8 unit=gal
